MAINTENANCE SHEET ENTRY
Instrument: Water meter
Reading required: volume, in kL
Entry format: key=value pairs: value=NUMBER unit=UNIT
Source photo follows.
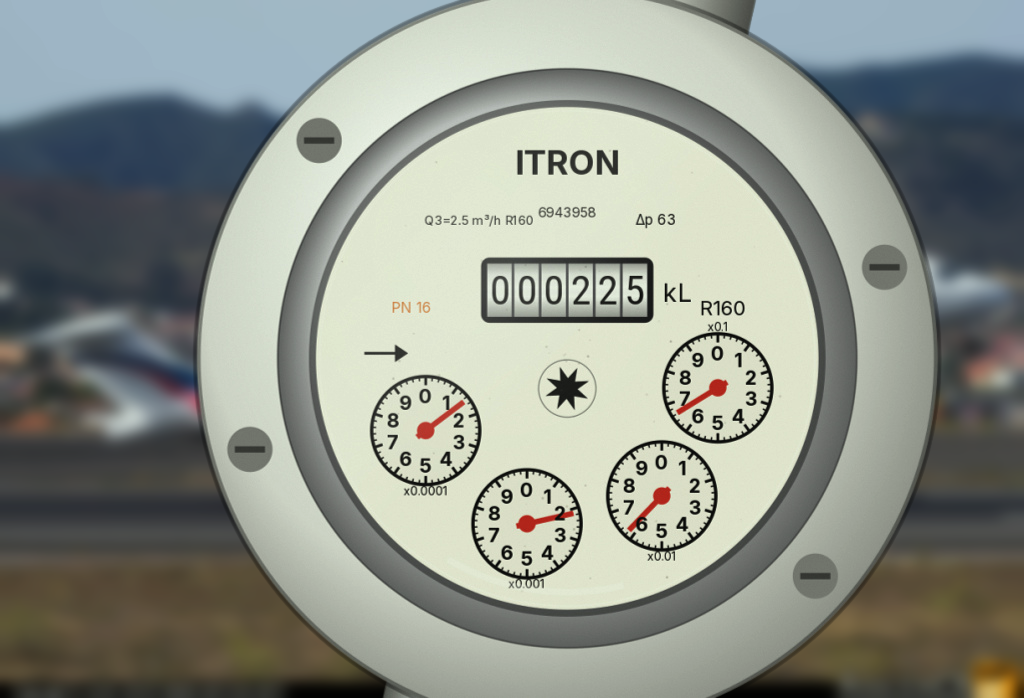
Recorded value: value=225.6621 unit=kL
